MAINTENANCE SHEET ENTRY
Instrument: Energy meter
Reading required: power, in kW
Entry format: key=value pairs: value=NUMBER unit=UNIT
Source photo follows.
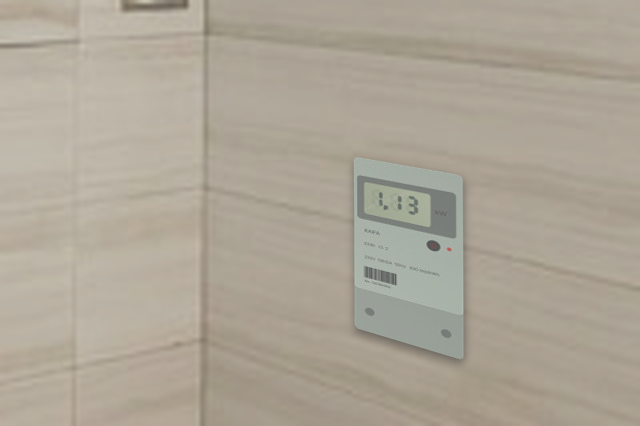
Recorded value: value=1.13 unit=kW
